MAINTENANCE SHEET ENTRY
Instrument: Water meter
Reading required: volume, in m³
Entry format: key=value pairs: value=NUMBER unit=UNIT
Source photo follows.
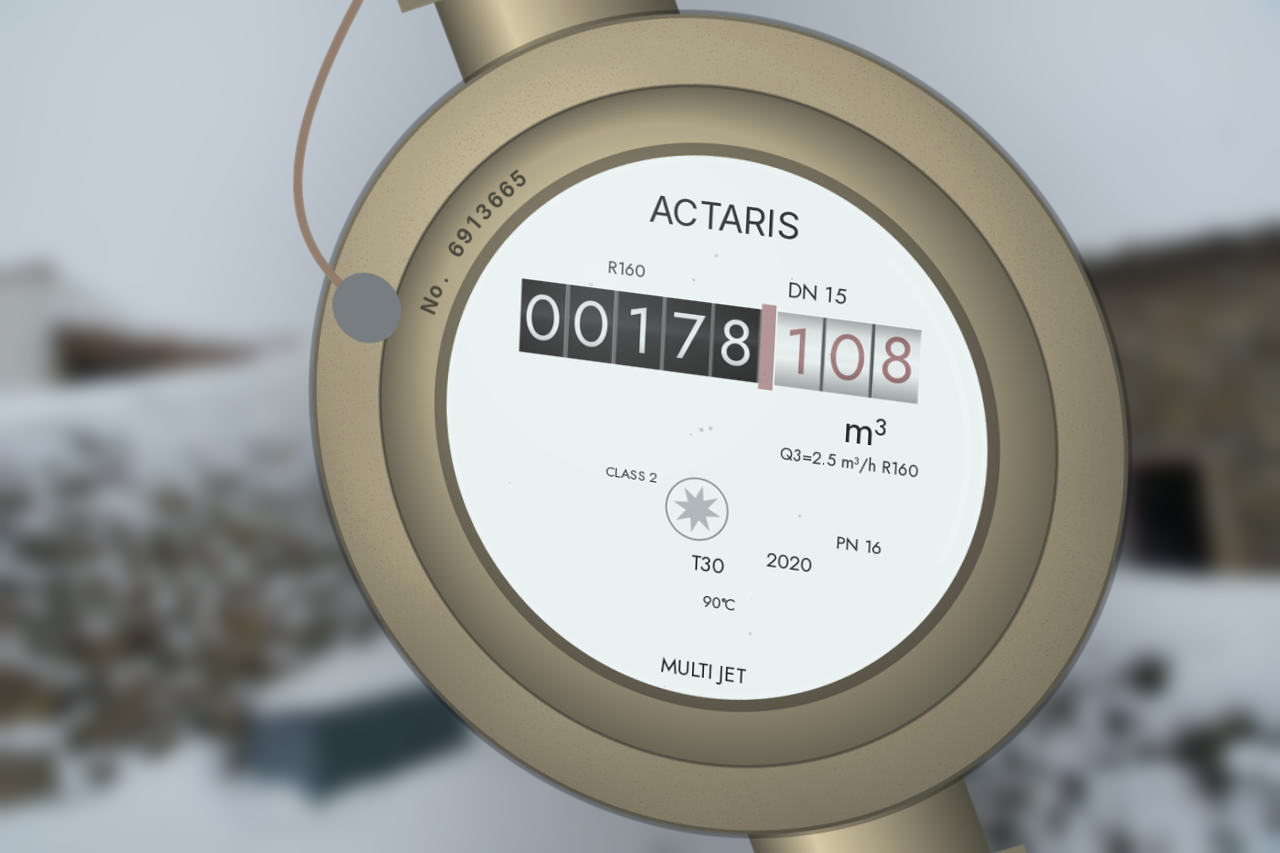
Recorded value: value=178.108 unit=m³
